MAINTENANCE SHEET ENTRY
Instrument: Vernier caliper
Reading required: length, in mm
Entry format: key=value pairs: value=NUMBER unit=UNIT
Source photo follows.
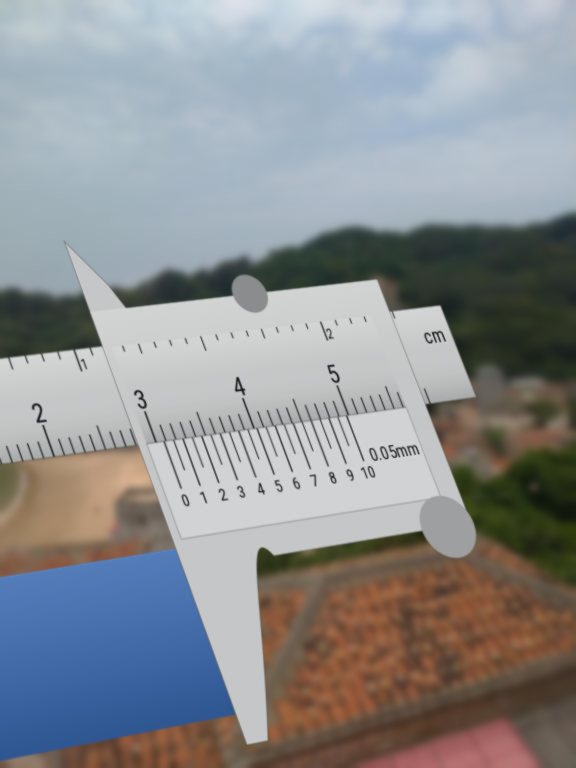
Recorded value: value=30.8 unit=mm
